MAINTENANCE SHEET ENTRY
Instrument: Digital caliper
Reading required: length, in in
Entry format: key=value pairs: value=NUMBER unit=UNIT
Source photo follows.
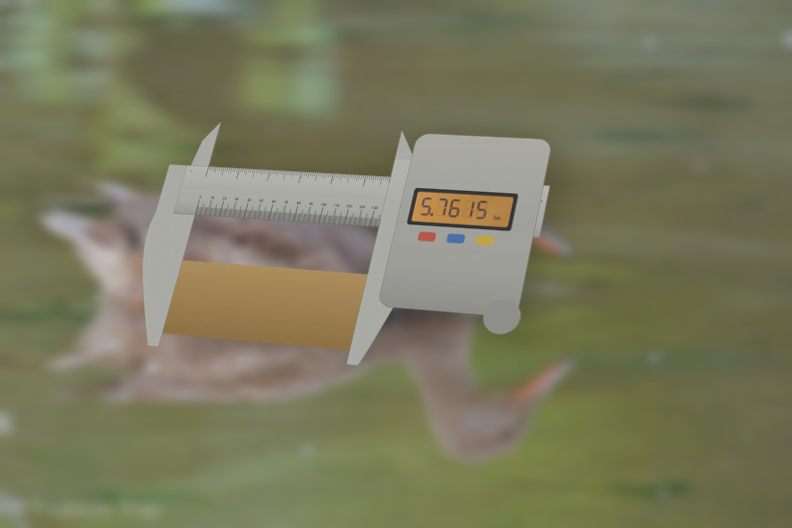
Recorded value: value=5.7615 unit=in
